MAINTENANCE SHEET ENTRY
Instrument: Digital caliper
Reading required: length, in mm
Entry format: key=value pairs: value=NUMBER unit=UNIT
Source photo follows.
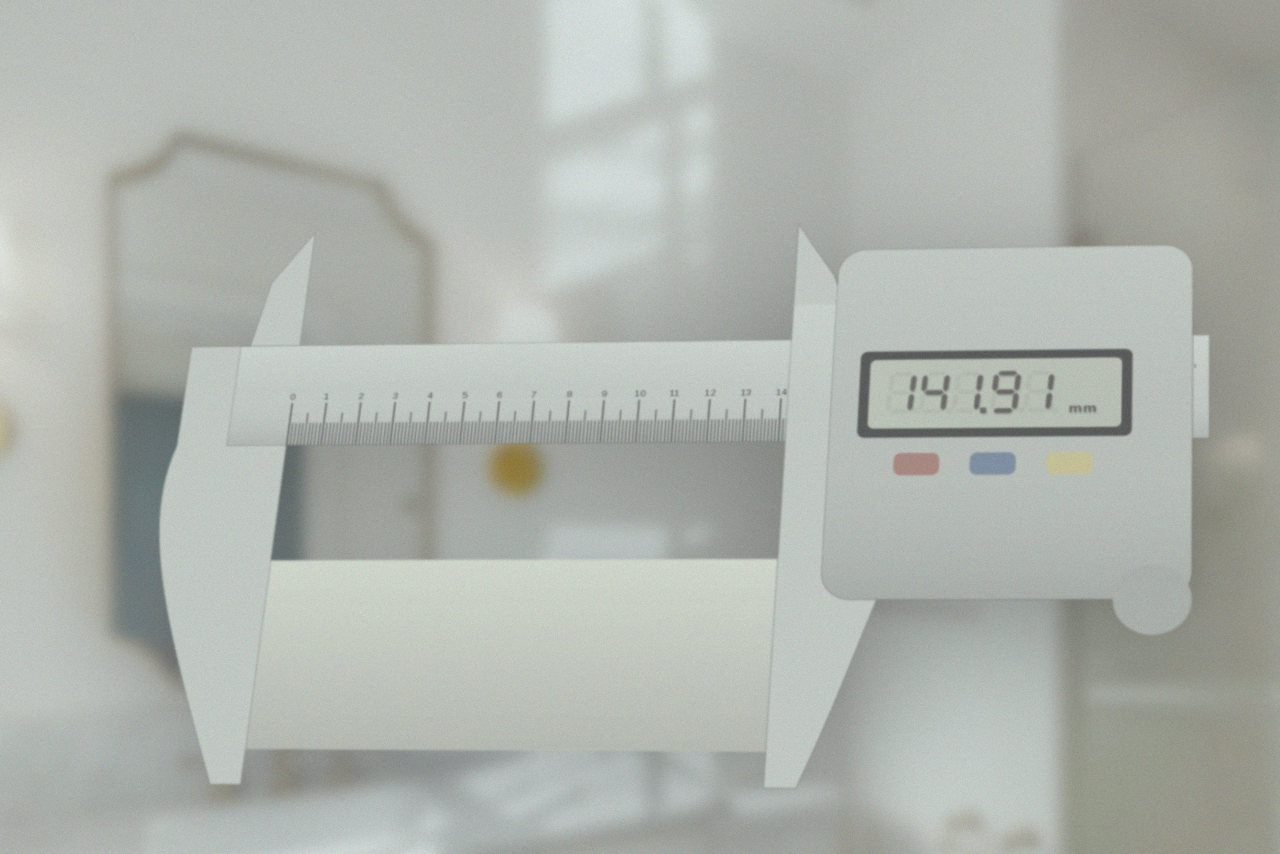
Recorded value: value=141.91 unit=mm
